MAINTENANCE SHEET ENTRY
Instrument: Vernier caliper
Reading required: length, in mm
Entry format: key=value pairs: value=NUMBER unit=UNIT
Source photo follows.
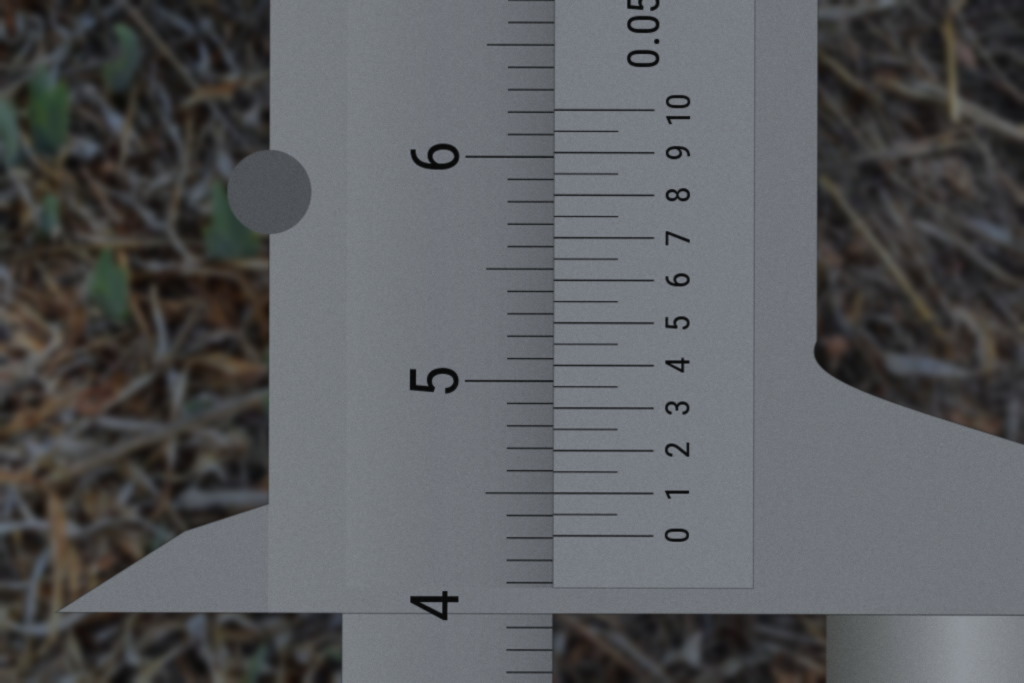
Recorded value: value=43.1 unit=mm
